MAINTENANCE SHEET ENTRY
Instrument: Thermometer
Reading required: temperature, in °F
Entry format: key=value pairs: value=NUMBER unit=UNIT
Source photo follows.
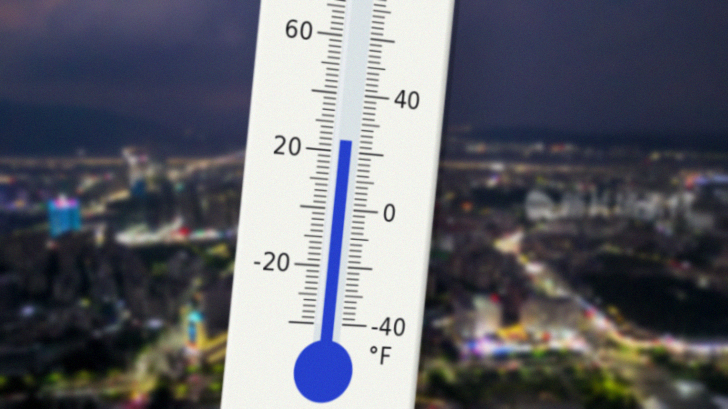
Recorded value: value=24 unit=°F
